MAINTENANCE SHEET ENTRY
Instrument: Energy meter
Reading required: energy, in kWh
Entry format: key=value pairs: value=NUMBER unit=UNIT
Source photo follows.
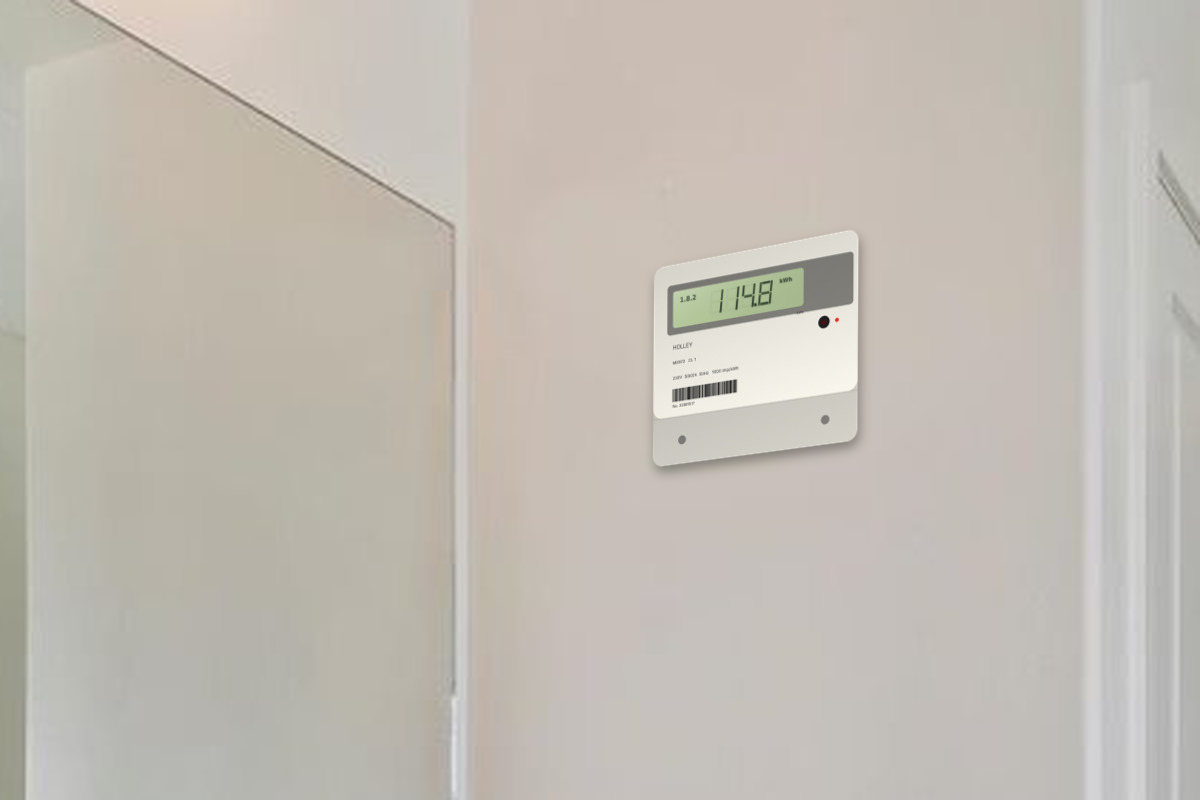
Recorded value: value=114.8 unit=kWh
